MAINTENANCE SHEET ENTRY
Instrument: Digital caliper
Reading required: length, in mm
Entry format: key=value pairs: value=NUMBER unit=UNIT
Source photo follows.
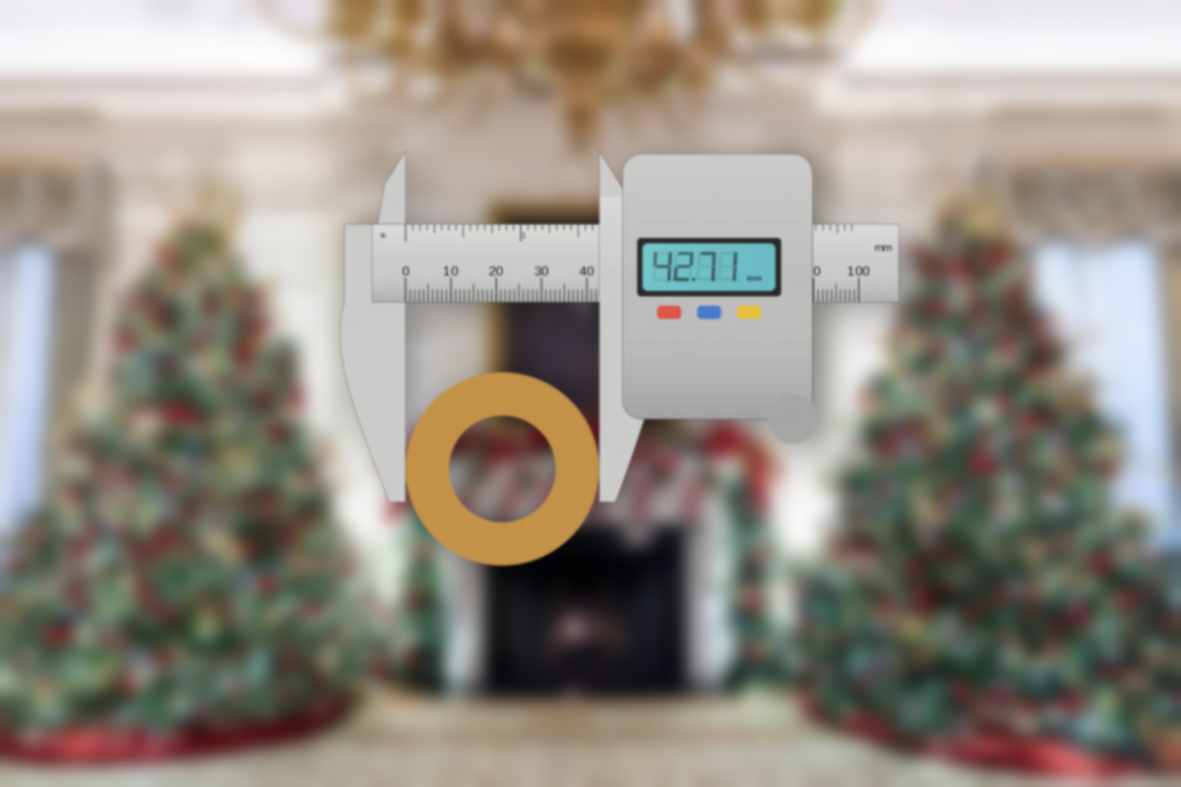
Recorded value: value=42.71 unit=mm
